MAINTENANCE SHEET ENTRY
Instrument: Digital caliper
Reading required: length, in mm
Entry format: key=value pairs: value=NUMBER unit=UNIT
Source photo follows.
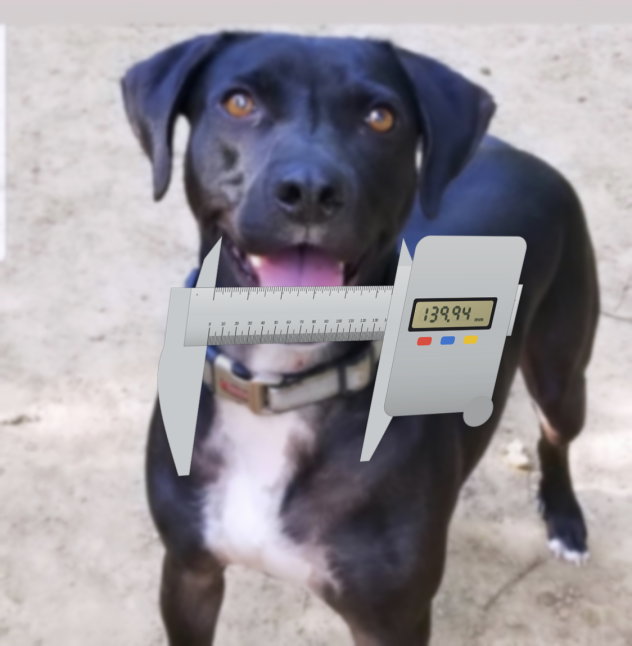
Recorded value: value=139.94 unit=mm
